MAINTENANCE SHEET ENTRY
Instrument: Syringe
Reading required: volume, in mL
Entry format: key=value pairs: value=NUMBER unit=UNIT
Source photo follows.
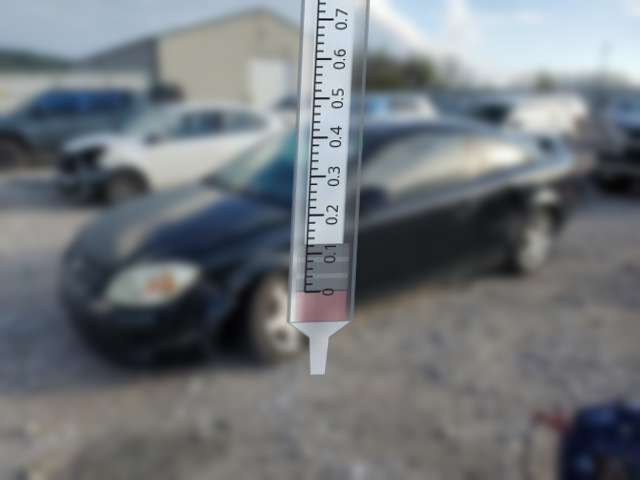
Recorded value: value=0 unit=mL
